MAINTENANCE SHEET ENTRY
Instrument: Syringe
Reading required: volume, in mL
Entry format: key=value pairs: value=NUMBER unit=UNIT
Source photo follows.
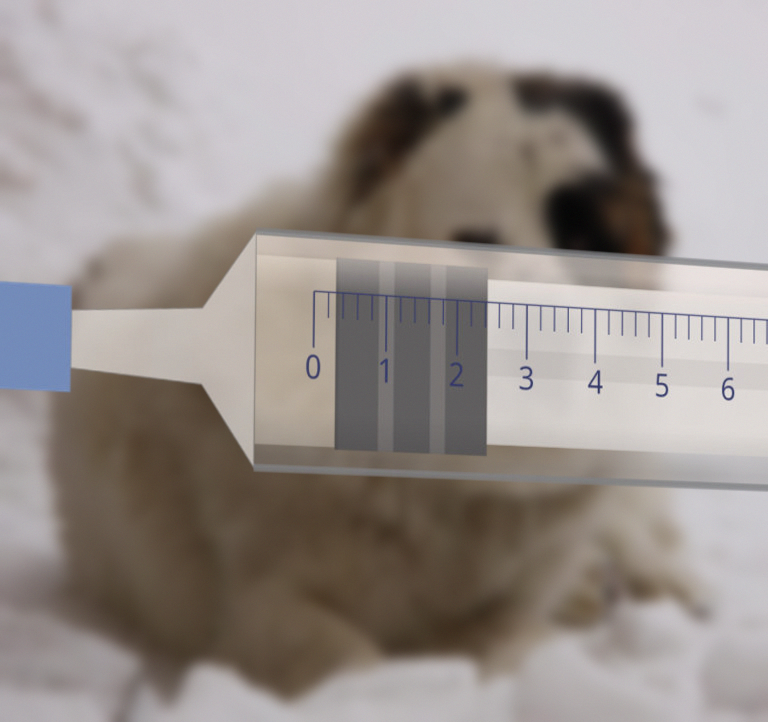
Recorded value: value=0.3 unit=mL
